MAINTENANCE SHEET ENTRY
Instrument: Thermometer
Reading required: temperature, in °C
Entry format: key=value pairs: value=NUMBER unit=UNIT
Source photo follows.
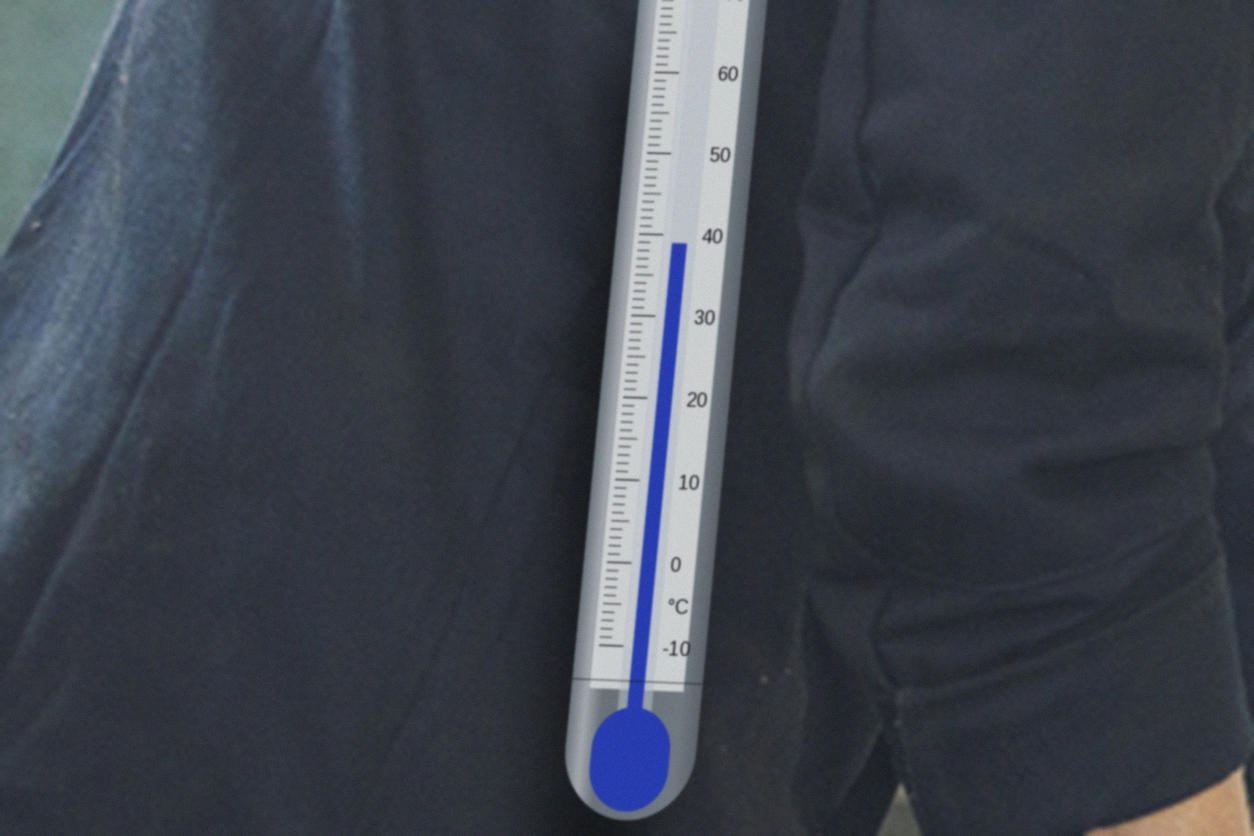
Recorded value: value=39 unit=°C
